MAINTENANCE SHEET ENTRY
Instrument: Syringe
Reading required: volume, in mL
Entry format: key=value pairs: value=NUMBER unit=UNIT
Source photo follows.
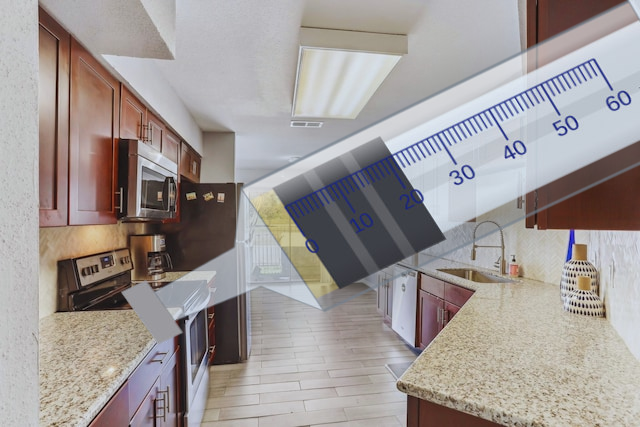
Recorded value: value=0 unit=mL
